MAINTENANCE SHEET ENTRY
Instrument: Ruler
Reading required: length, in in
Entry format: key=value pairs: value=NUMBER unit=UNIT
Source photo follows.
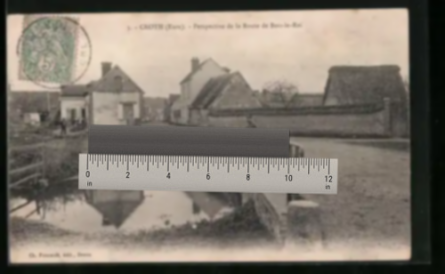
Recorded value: value=10 unit=in
